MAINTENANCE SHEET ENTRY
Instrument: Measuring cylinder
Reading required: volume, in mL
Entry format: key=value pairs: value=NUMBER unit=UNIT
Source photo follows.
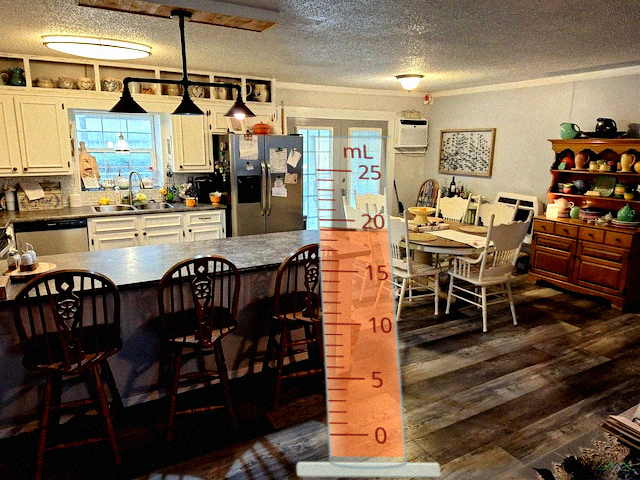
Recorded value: value=19 unit=mL
